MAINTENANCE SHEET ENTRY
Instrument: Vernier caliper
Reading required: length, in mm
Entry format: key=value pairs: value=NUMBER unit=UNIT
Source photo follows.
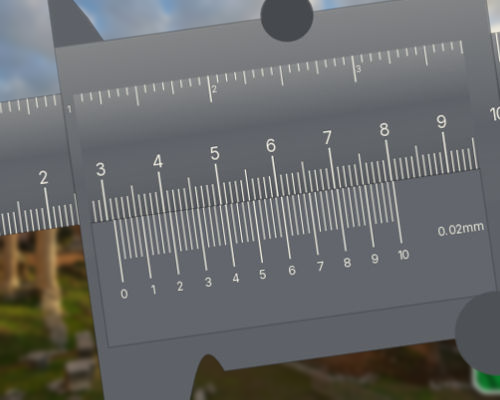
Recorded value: value=31.2 unit=mm
